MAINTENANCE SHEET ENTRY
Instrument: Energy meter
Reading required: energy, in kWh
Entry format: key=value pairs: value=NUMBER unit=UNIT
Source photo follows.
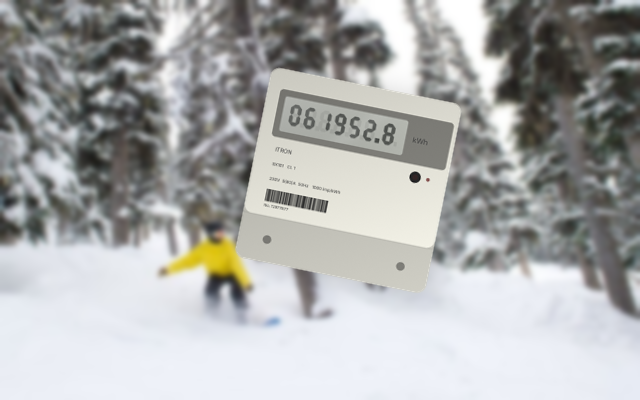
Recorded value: value=61952.8 unit=kWh
